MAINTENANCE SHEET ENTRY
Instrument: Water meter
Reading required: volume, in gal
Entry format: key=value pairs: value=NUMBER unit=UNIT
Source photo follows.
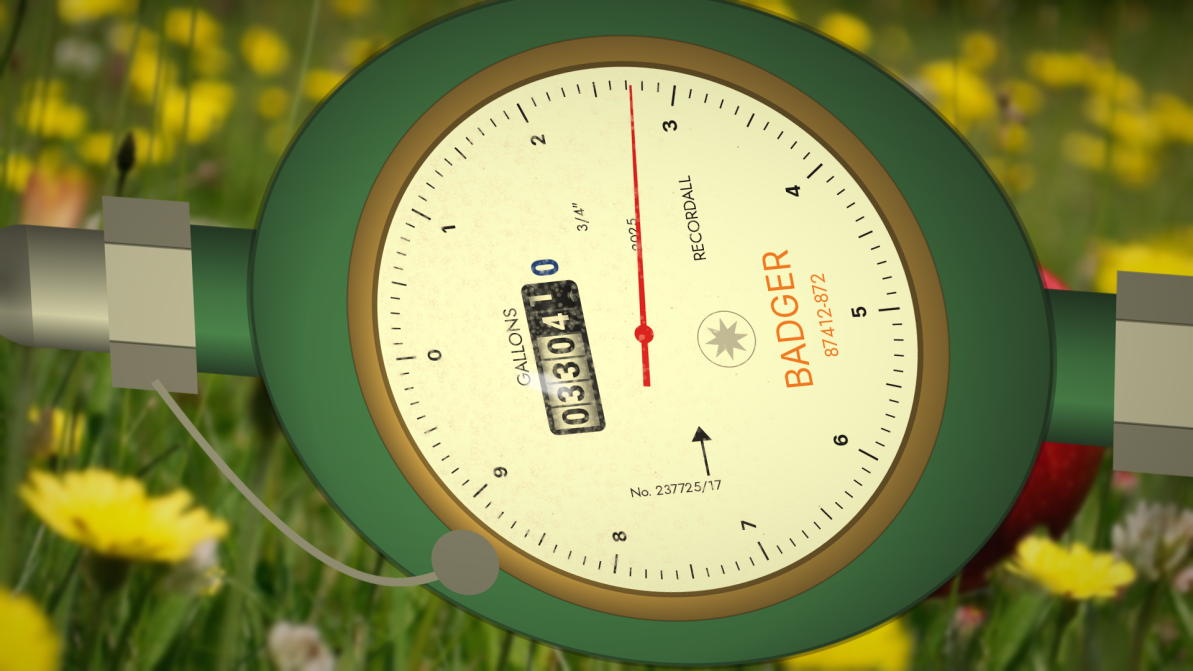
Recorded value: value=330412.7 unit=gal
